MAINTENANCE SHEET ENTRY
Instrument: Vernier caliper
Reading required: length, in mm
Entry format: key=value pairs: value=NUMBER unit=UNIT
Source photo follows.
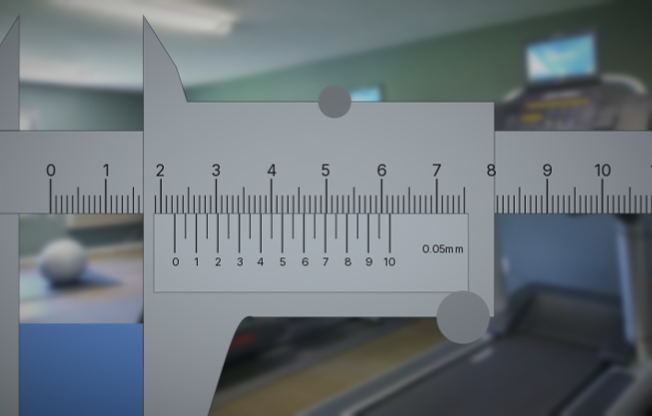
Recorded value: value=22.5 unit=mm
